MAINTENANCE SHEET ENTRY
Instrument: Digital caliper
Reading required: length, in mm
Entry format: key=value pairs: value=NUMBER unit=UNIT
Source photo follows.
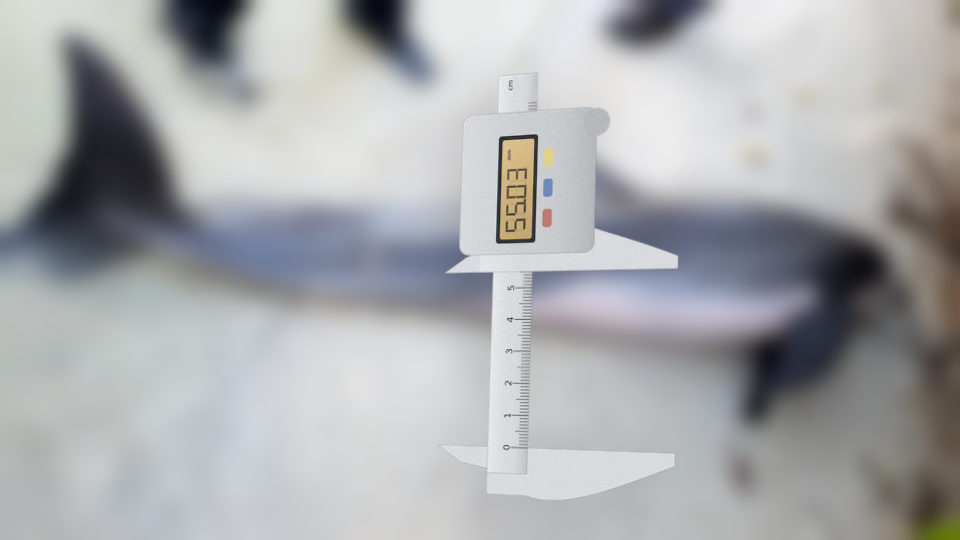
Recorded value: value=55.03 unit=mm
